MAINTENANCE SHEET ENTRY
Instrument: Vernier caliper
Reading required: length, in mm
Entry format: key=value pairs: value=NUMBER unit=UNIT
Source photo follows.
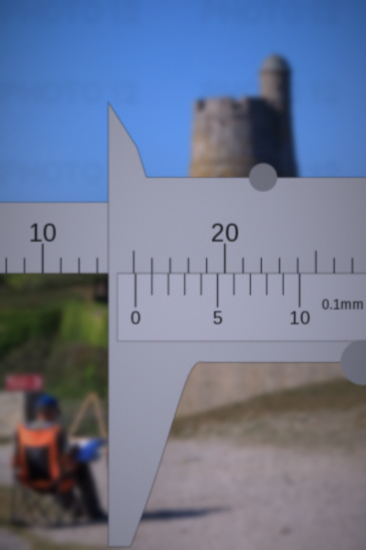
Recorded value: value=15.1 unit=mm
